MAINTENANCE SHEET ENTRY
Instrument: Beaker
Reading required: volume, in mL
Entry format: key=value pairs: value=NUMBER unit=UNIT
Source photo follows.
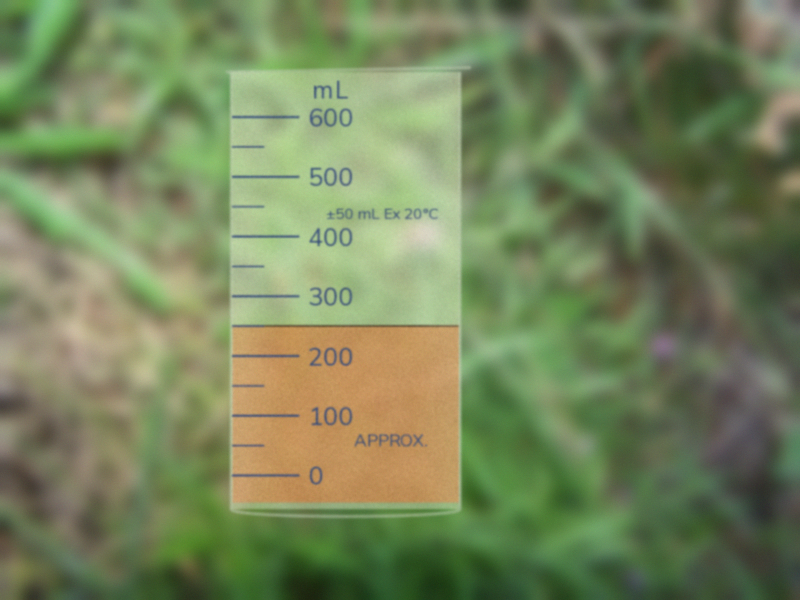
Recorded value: value=250 unit=mL
